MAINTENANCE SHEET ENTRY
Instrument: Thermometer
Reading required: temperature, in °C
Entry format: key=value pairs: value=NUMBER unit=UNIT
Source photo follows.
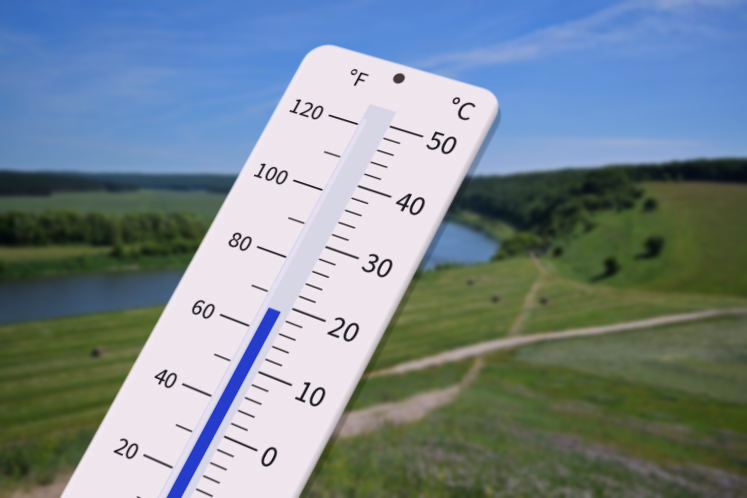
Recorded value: value=19 unit=°C
